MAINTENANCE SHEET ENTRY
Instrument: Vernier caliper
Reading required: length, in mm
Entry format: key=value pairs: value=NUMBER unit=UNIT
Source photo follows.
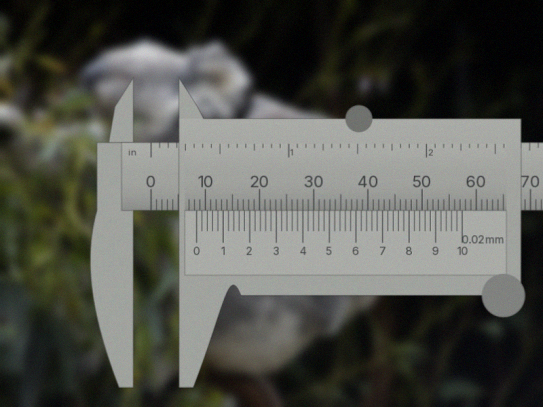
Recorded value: value=8.4 unit=mm
